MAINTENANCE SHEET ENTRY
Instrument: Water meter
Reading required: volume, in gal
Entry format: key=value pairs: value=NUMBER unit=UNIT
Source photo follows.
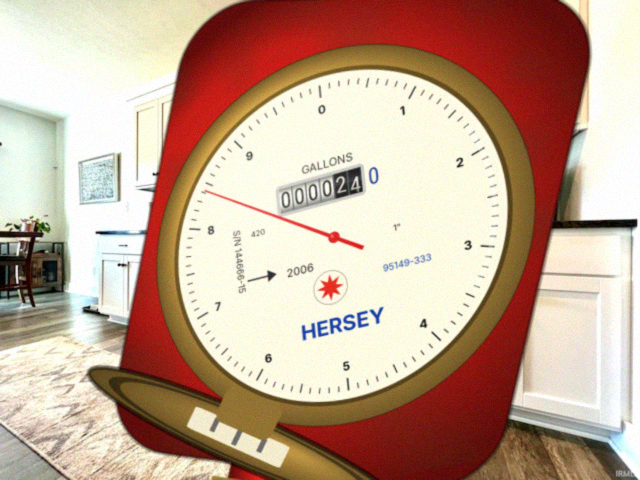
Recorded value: value=238.4 unit=gal
